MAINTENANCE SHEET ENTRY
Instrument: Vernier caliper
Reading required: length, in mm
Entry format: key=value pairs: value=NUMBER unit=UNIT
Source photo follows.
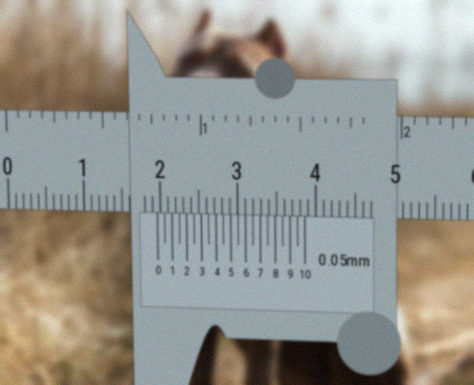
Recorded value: value=19.6 unit=mm
